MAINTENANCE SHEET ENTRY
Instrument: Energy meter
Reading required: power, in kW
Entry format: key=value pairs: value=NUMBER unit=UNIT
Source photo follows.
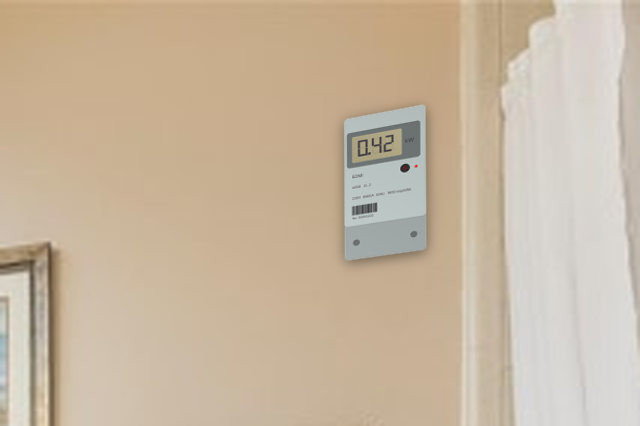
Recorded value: value=0.42 unit=kW
